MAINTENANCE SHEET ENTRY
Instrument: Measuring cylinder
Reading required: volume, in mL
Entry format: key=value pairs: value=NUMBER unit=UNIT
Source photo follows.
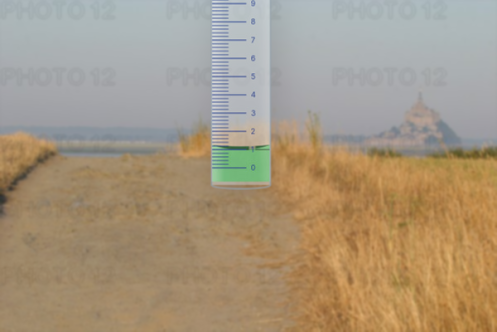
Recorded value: value=1 unit=mL
